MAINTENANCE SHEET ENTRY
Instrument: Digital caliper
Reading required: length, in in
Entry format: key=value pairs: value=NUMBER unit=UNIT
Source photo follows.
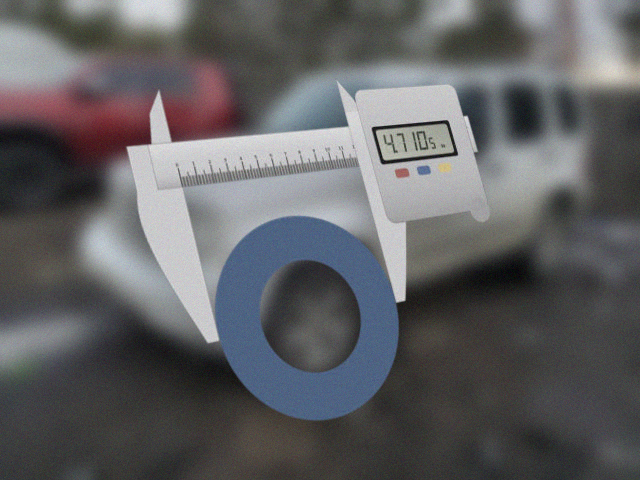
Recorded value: value=4.7105 unit=in
